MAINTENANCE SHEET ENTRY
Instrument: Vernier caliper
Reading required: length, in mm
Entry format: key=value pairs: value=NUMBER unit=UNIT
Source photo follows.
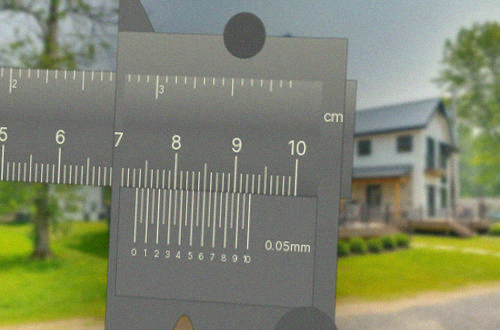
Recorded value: value=73.6 unit=mm
